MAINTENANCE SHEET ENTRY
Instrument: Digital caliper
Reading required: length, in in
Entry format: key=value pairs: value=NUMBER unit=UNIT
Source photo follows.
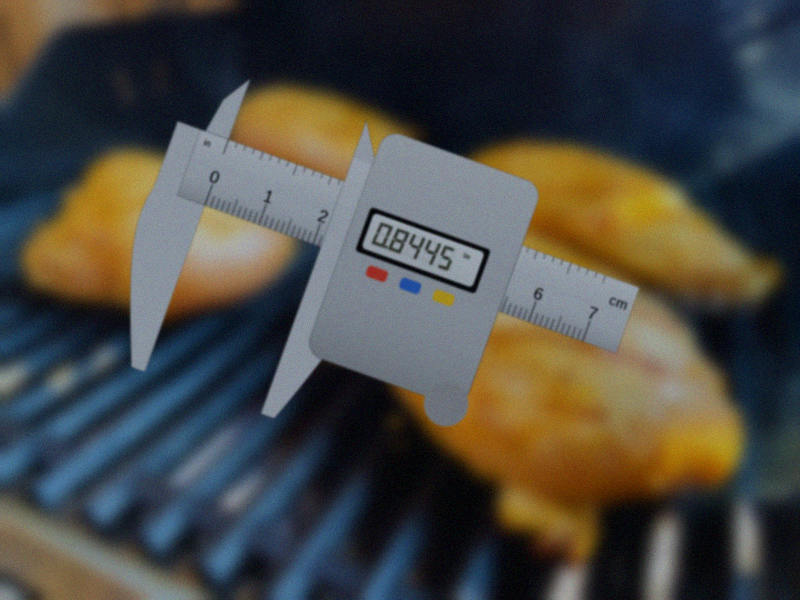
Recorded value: value=0.8445 unit=in
